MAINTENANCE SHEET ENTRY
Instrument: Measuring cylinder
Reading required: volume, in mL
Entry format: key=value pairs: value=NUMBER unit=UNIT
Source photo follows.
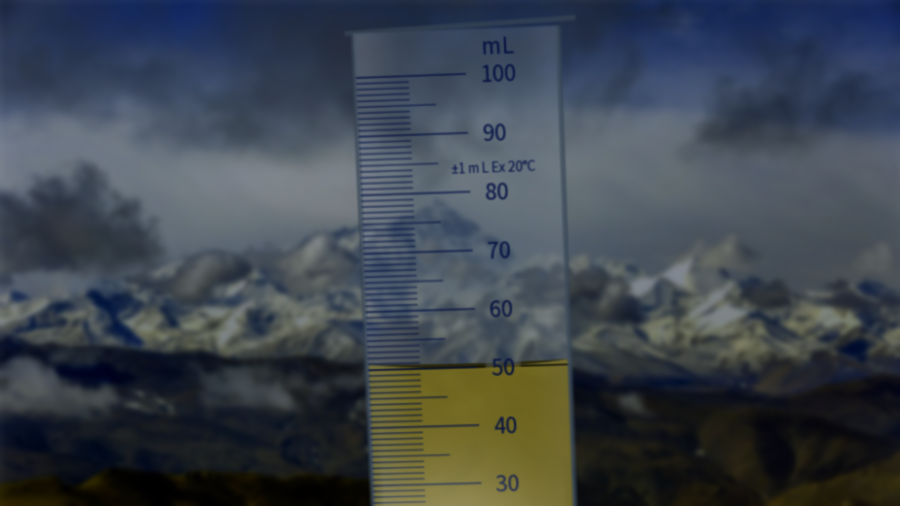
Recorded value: value=50 unit=mL
